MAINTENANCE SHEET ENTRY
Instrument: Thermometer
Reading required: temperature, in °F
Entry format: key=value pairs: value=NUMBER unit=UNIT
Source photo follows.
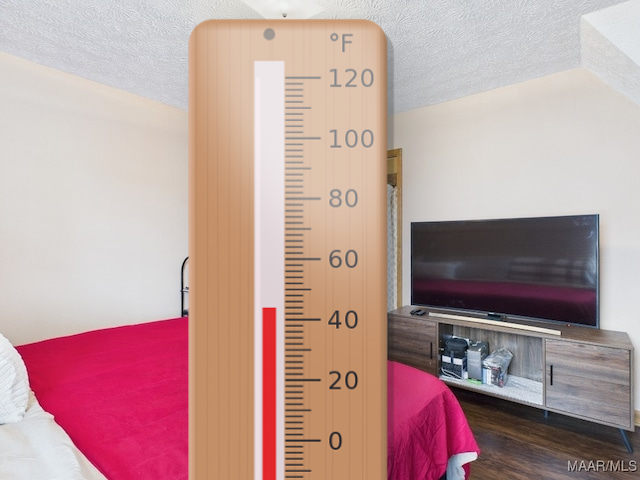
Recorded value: value=44 unit=°F
